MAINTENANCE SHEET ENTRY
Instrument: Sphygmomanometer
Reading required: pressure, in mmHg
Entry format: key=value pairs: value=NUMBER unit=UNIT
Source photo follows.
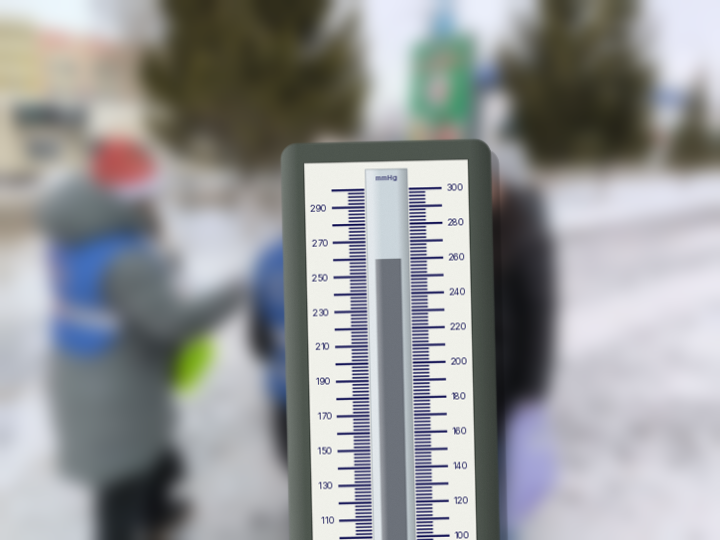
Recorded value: value=260 unit=mmHg
